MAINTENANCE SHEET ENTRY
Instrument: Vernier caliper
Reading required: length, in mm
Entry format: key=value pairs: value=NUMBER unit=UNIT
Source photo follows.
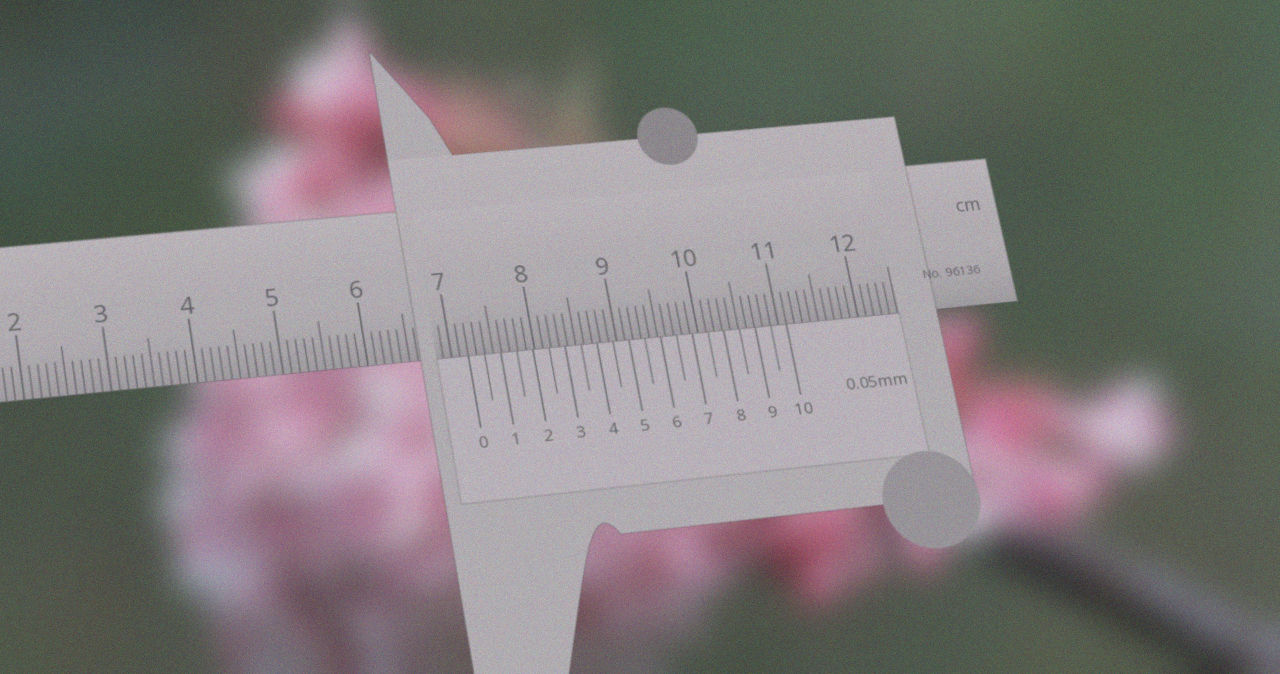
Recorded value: value=72.0 unit=mm
